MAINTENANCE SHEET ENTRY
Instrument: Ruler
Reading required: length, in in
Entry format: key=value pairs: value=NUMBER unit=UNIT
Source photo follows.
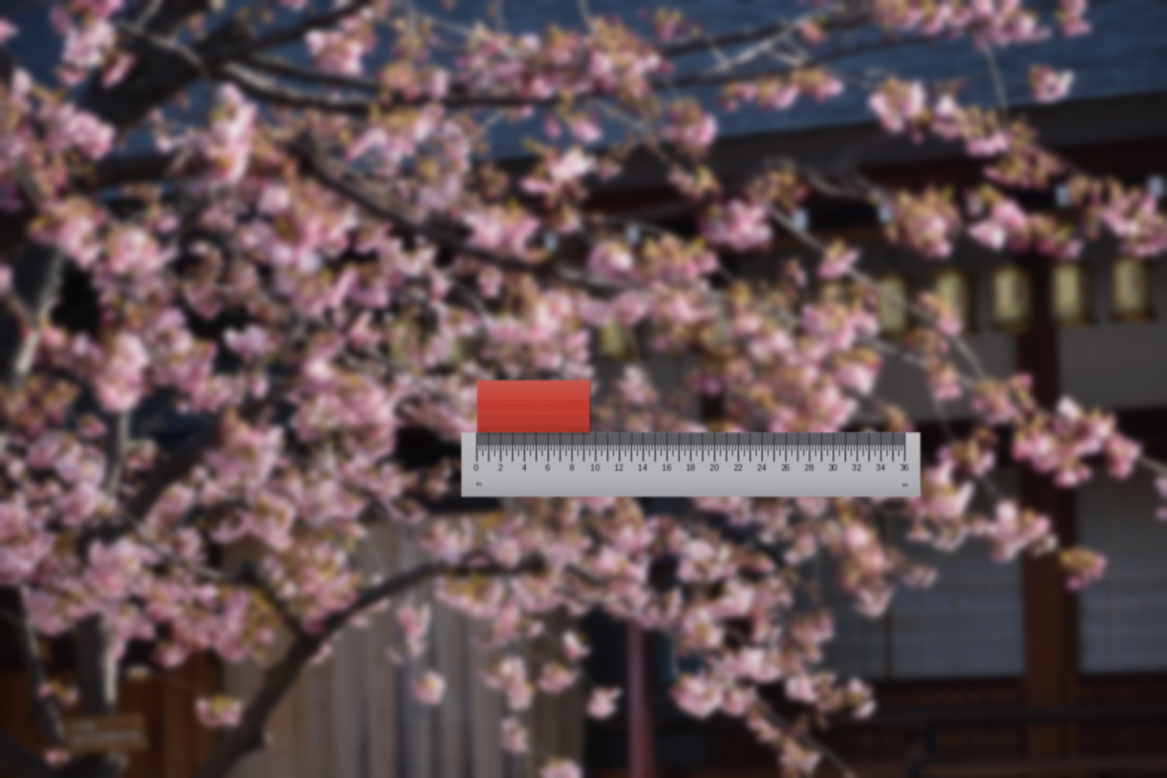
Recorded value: value=9.5 unit=in
